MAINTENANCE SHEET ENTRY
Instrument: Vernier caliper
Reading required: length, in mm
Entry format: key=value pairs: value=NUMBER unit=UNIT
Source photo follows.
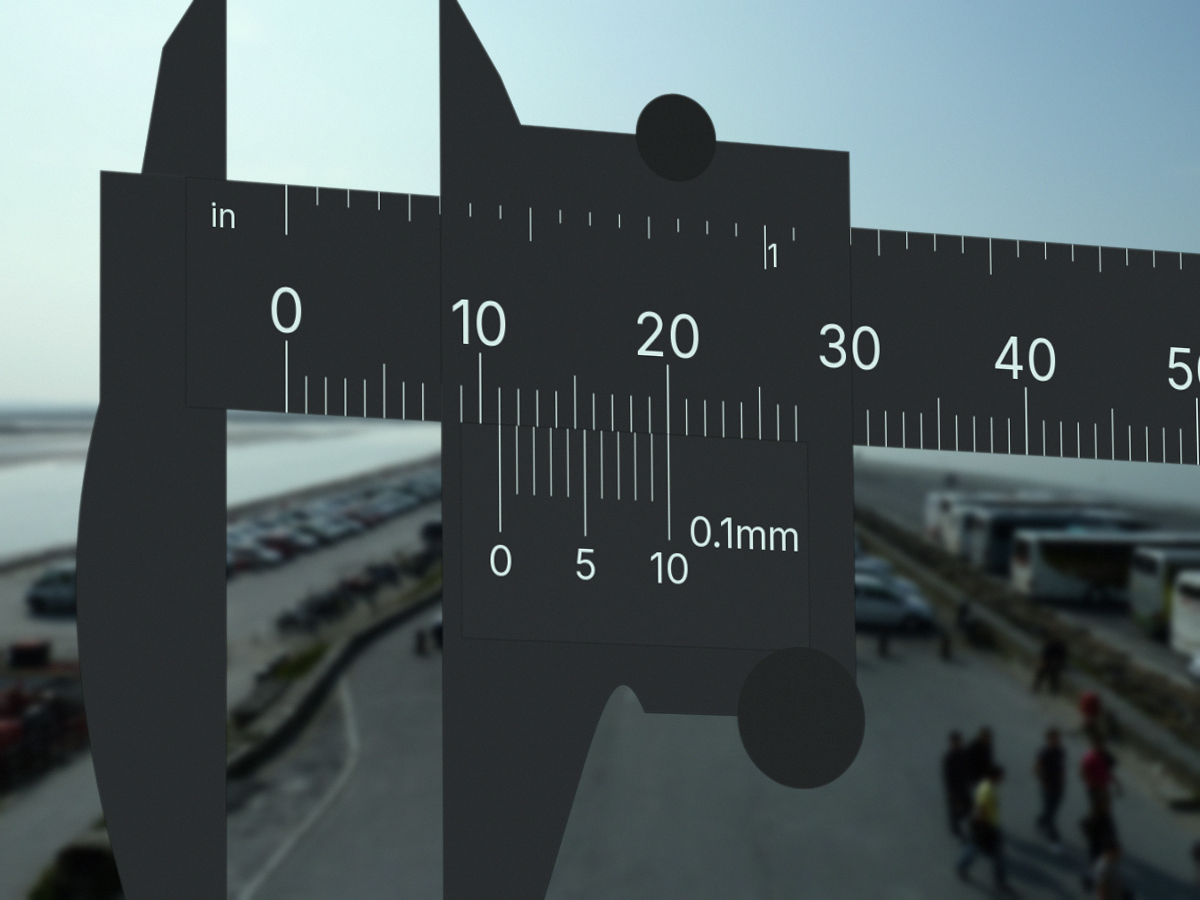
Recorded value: value=11.0 unit=mm
